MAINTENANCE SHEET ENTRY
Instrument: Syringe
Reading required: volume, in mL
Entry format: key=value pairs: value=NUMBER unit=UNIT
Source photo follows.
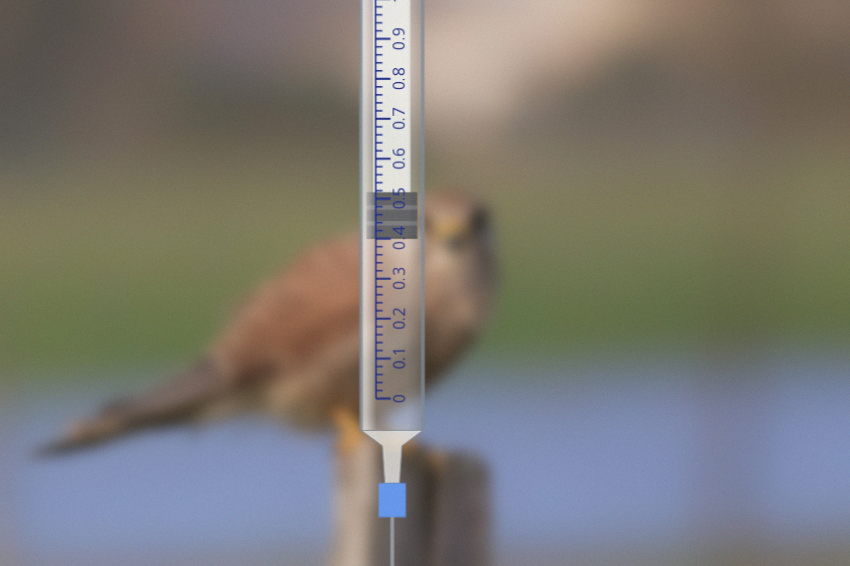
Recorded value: value=0.4 unit=mL
